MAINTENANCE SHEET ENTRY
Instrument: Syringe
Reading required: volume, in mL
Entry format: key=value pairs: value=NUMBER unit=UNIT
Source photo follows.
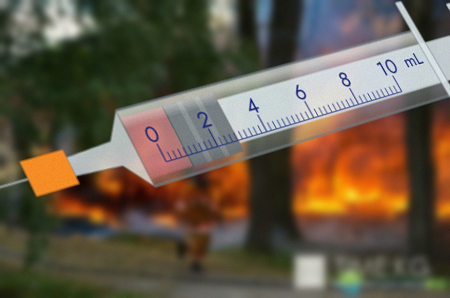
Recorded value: value=0.8 unit=mL
